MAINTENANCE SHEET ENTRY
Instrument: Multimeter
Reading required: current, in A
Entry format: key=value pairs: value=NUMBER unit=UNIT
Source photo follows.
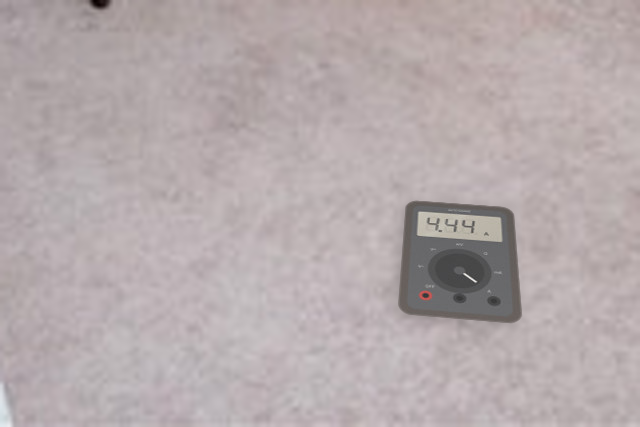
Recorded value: value=4.44 unit=A
